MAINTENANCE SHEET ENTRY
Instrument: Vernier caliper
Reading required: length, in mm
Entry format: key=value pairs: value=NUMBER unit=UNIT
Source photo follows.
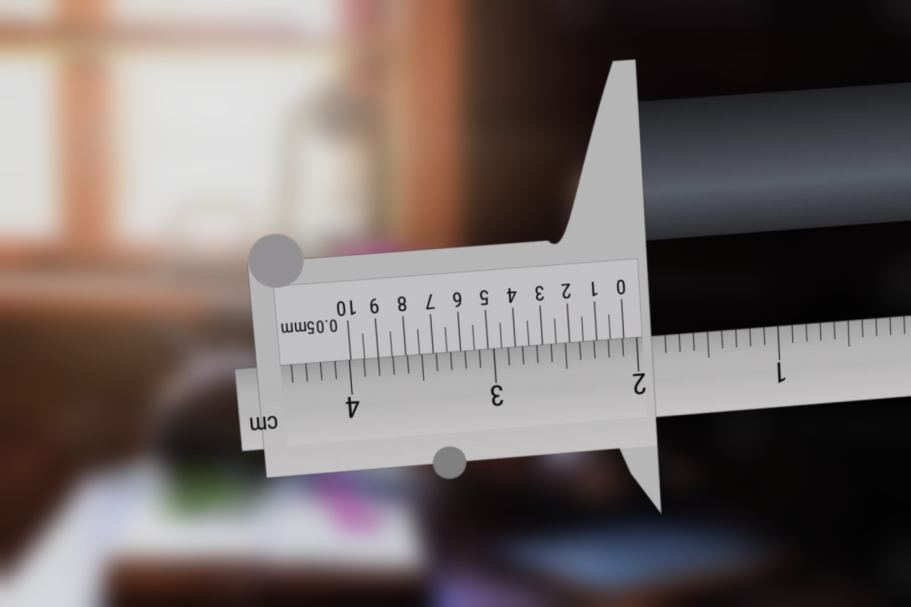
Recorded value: value=20.9 unit=mm
